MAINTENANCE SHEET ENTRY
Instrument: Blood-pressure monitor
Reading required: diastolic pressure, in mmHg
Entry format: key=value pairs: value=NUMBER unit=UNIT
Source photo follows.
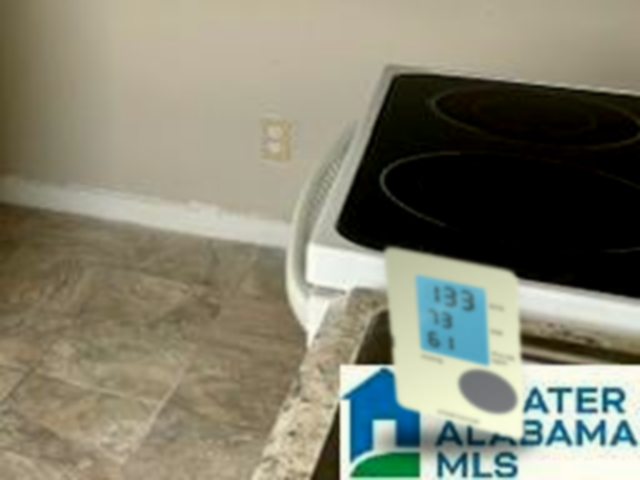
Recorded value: value=73 unit=mmHg
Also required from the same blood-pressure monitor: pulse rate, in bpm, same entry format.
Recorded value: value=61 unit=bpm
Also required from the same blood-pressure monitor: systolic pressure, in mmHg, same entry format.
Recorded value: value=133 unit=mmHg
